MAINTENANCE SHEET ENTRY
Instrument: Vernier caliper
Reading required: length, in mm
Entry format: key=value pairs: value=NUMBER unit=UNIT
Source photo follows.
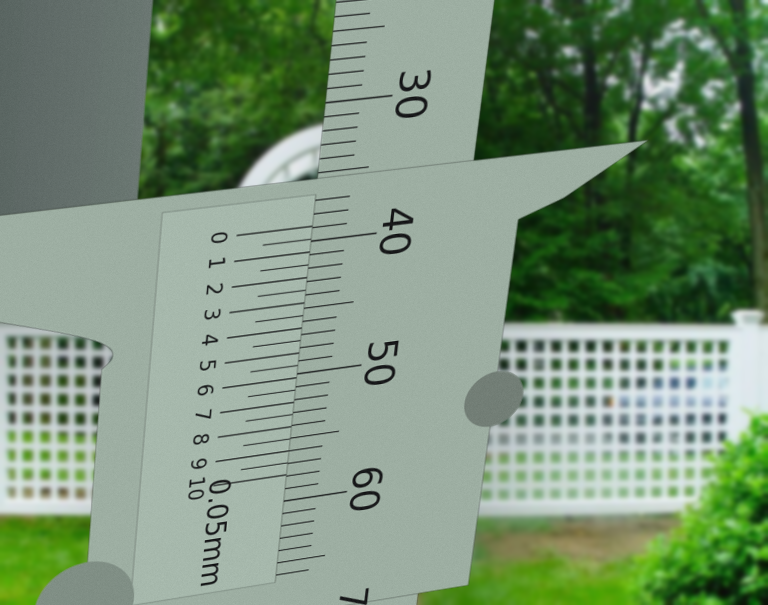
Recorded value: value=38.9 unit=mm
